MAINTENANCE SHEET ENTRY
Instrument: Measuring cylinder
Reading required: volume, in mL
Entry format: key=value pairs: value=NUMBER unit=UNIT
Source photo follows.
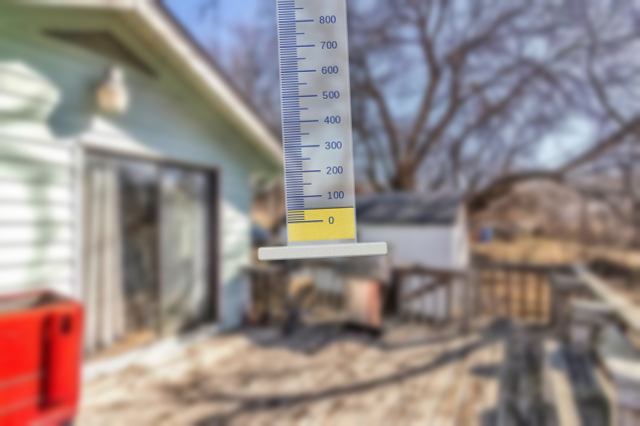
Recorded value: value=50 unit=mL
